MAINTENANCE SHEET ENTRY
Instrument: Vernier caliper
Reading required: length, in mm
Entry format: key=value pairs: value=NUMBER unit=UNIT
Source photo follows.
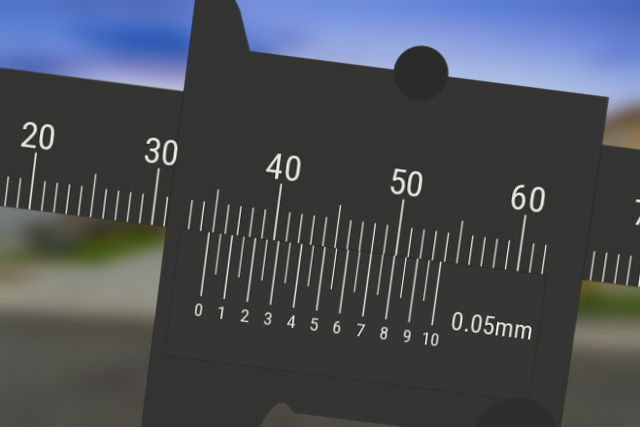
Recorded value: value=34.7 unit=mm
